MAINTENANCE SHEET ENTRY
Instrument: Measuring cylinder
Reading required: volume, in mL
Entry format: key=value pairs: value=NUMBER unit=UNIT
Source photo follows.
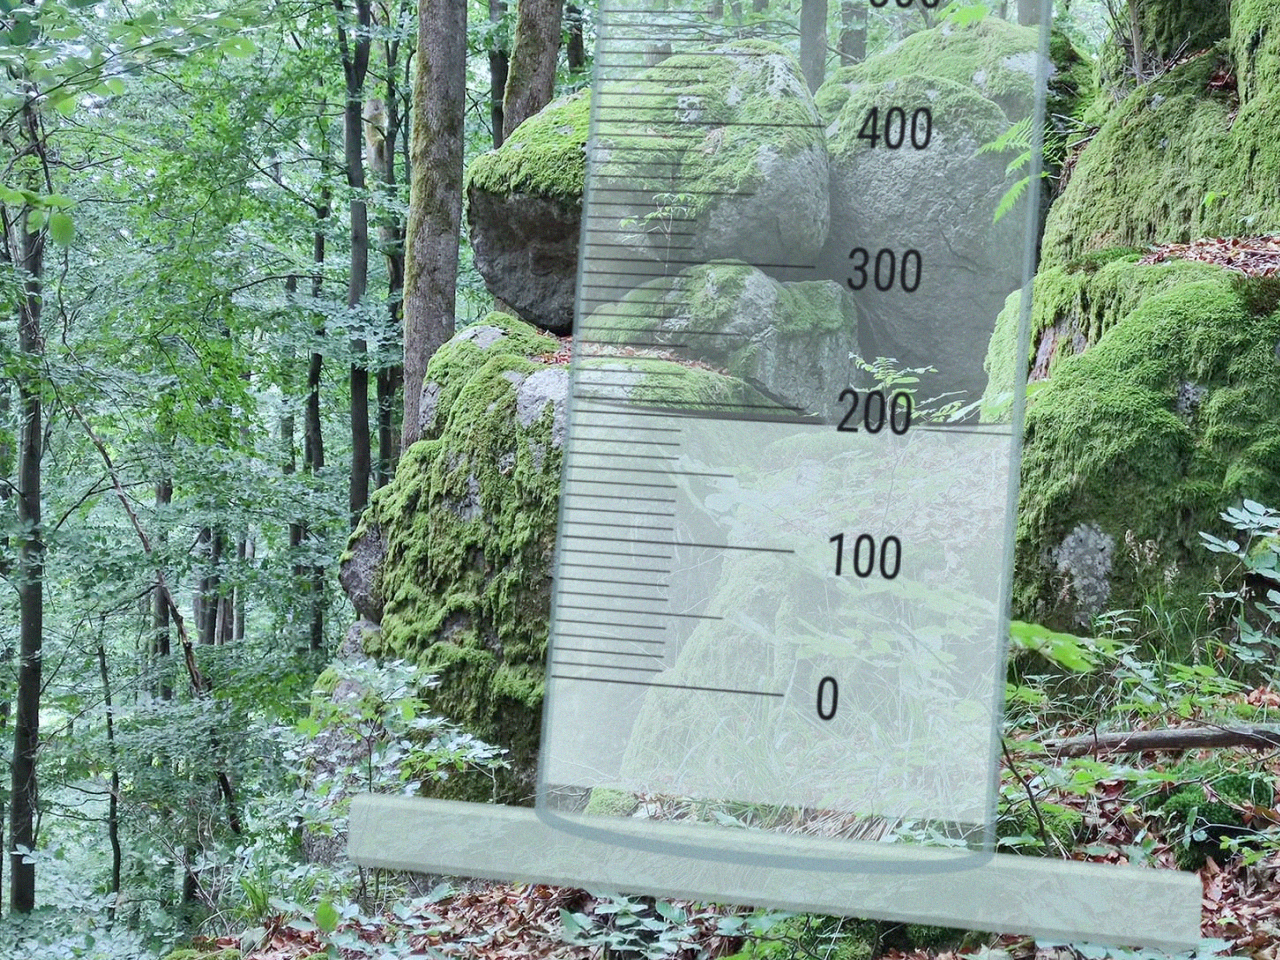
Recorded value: value=190 unit=mL
